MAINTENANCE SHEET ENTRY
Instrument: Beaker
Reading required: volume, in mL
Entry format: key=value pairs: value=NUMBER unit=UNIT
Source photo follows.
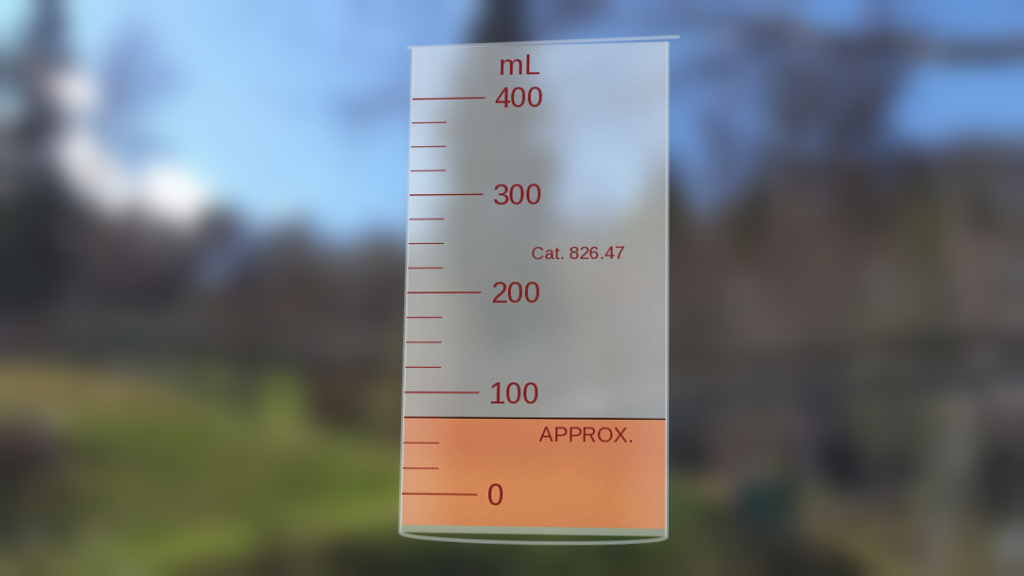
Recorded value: value=75 unit=mL
